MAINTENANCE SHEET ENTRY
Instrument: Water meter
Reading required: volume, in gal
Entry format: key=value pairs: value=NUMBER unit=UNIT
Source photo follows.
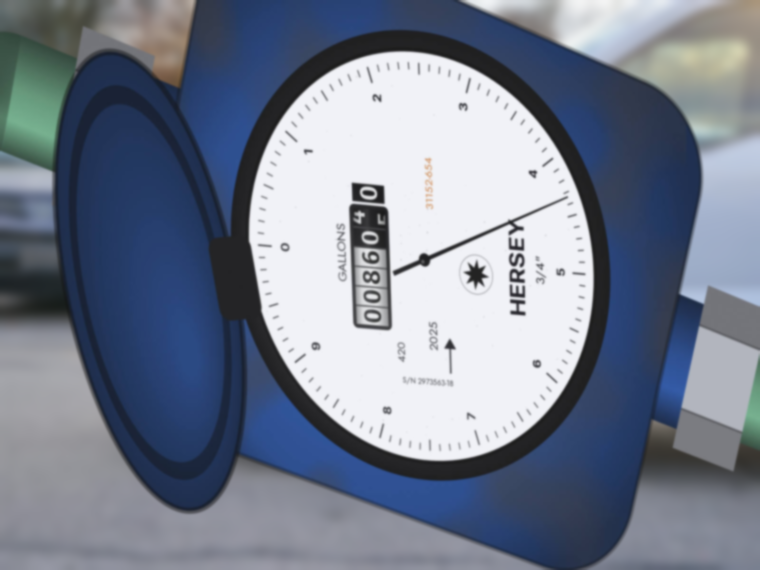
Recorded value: value=86044.3 unit=gal
